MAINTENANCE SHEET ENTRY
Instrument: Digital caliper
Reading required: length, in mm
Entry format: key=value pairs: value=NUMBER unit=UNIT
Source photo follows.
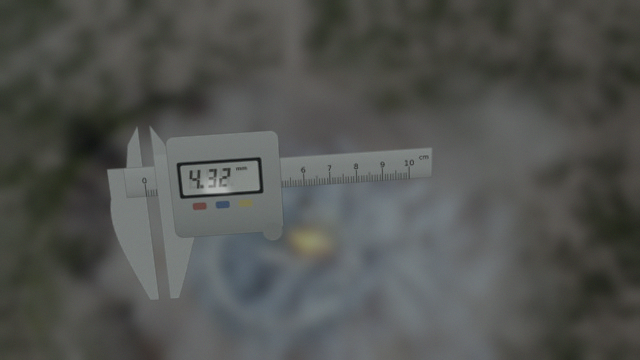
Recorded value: value=4.32 unit=mm
